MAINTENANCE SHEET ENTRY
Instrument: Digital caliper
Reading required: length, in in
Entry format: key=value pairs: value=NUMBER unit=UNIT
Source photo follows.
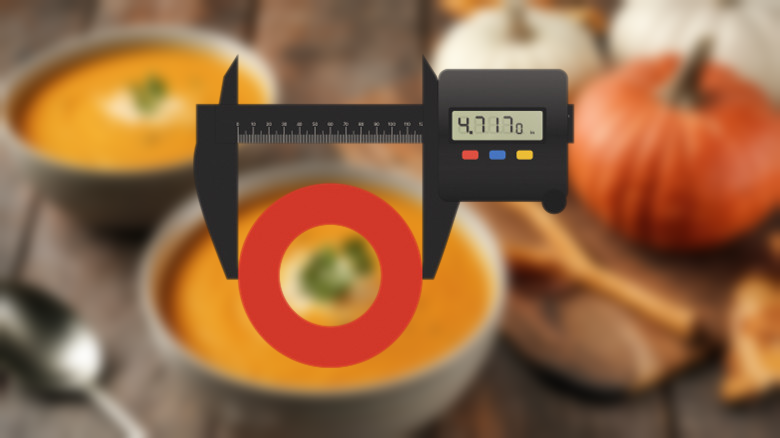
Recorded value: value=4.7170 unit=in
